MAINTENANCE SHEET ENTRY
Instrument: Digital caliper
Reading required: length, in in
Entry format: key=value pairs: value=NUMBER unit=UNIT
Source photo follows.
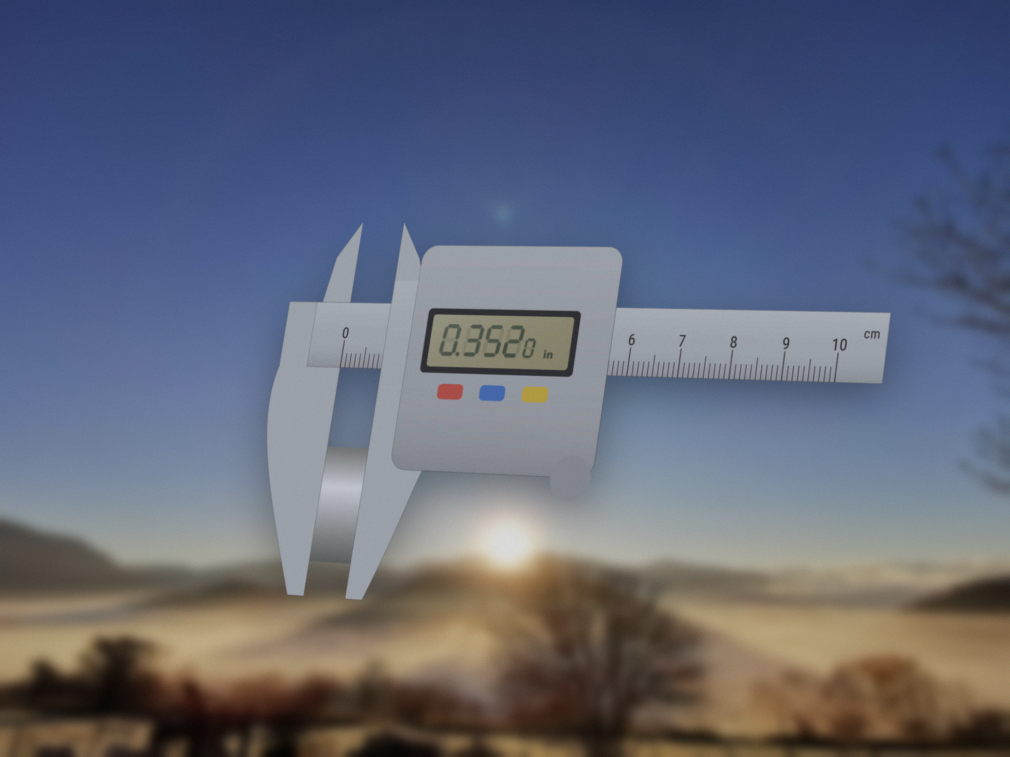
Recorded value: value=0.3520 unit=in
